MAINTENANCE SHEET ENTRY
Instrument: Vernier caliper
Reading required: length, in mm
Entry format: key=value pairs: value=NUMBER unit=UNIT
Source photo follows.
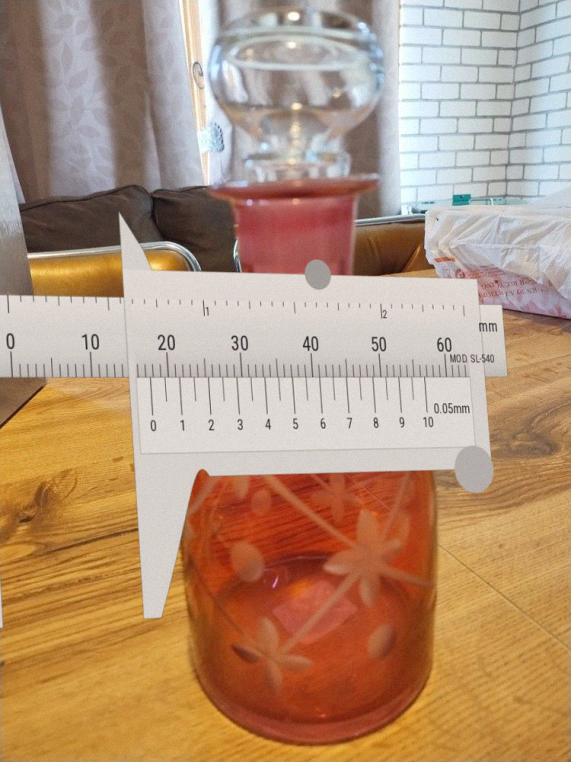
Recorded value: value=17.6 unit=mm
